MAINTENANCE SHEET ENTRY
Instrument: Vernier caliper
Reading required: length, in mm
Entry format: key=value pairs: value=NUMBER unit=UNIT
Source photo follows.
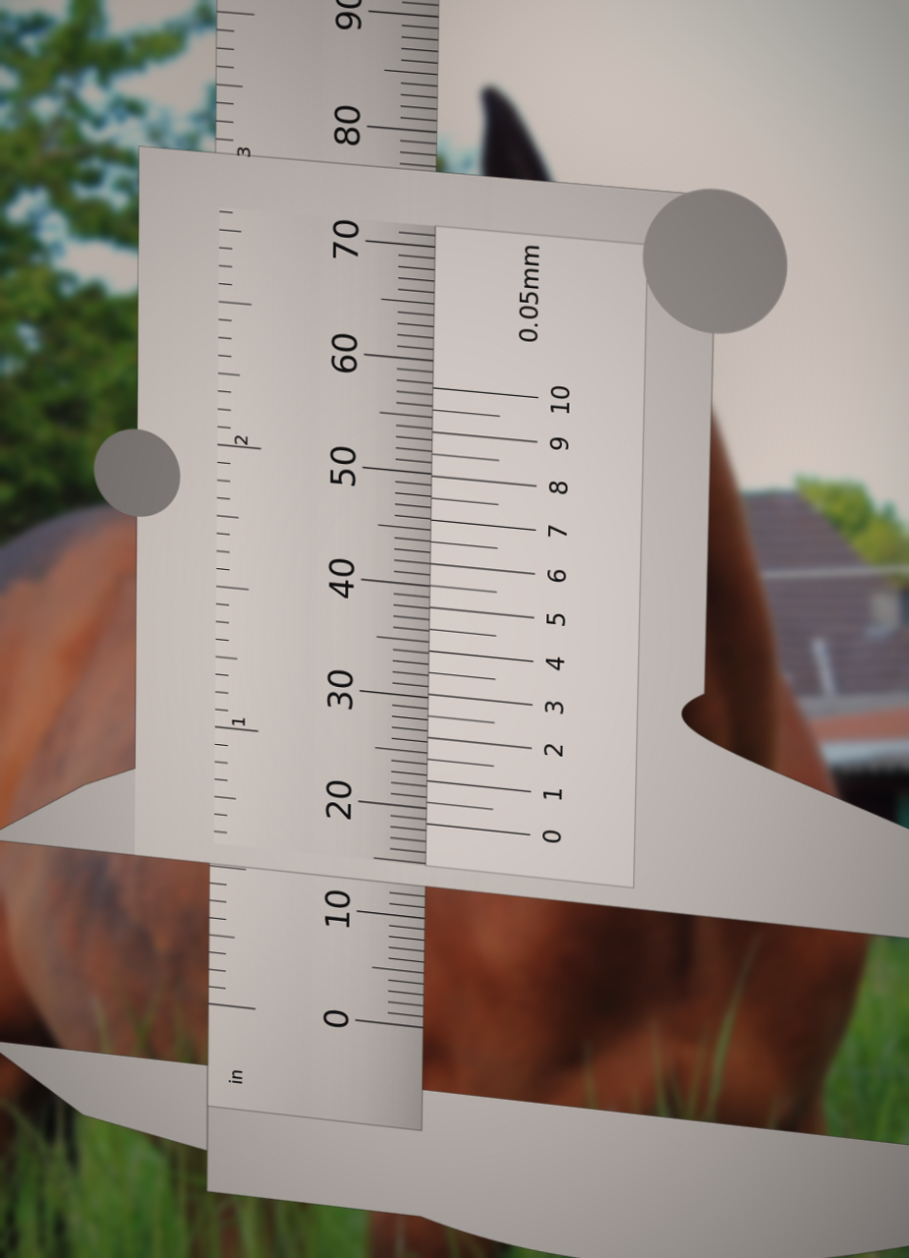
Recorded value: value=18.6 unit=mm
